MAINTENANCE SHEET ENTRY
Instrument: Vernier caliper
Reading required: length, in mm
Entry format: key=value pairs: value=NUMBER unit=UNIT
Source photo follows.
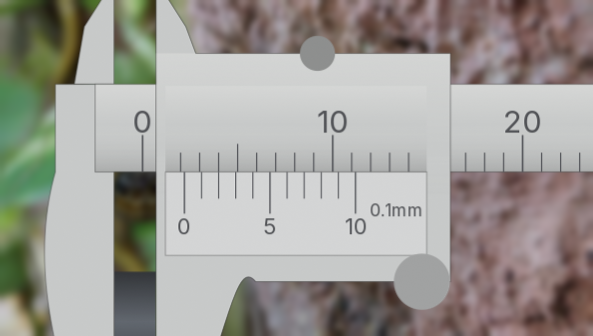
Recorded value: value=2.2 unit=mm
